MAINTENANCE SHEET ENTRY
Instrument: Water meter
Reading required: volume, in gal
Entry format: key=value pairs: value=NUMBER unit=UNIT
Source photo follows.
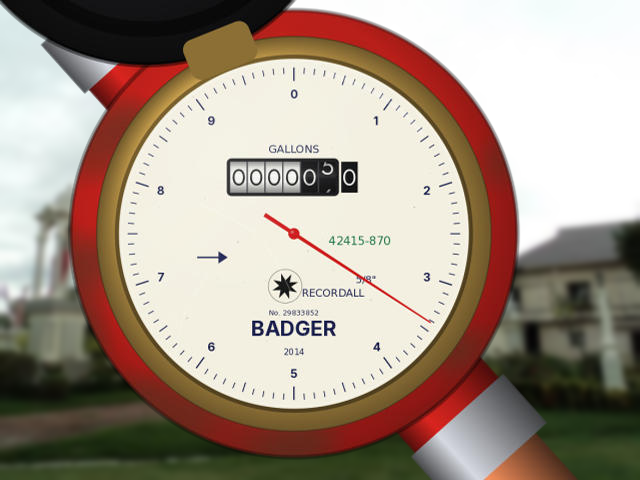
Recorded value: value=53.4 unit=gal
